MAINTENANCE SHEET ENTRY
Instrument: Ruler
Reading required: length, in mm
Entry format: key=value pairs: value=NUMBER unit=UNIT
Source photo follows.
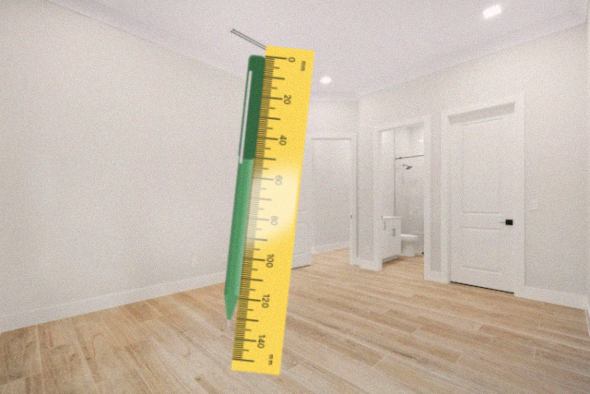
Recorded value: value=135 unit=mm
